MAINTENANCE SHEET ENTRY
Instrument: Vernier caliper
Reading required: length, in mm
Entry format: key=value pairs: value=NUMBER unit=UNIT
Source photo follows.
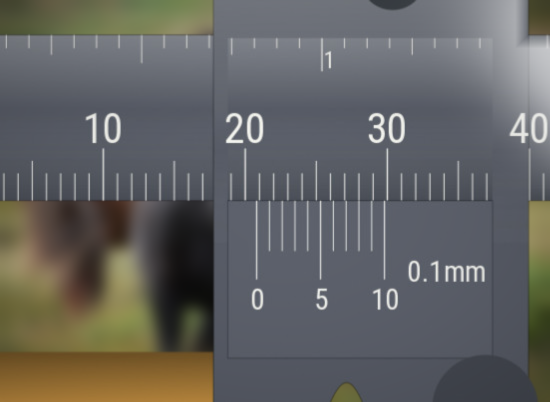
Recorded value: value=20.8 unit=mm
